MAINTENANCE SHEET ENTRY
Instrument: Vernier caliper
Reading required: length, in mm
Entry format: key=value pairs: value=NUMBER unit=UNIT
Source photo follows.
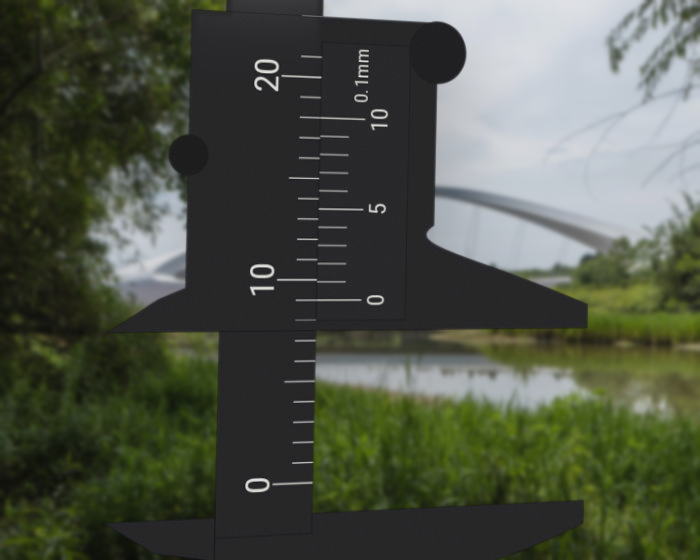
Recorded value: value=9.0 unit=mm
